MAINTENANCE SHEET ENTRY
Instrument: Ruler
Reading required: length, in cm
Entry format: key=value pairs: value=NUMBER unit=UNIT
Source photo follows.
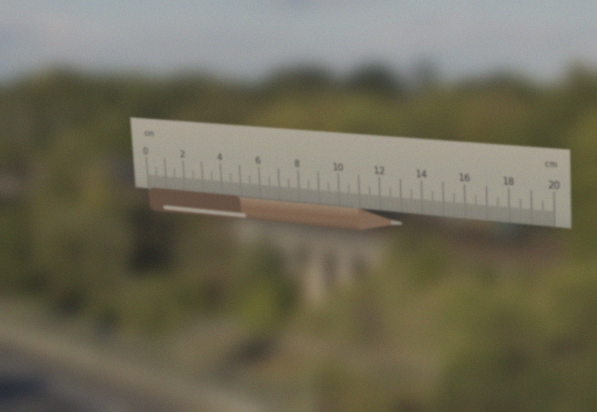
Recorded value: value=13 unit=cm
